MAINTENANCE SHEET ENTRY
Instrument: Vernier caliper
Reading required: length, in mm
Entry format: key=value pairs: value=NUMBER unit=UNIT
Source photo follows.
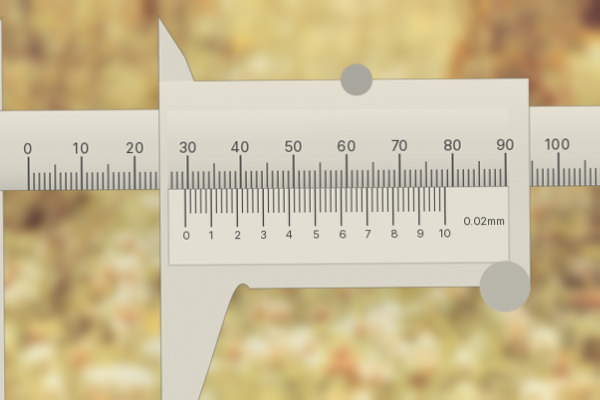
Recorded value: value=29.5 unit=mm
